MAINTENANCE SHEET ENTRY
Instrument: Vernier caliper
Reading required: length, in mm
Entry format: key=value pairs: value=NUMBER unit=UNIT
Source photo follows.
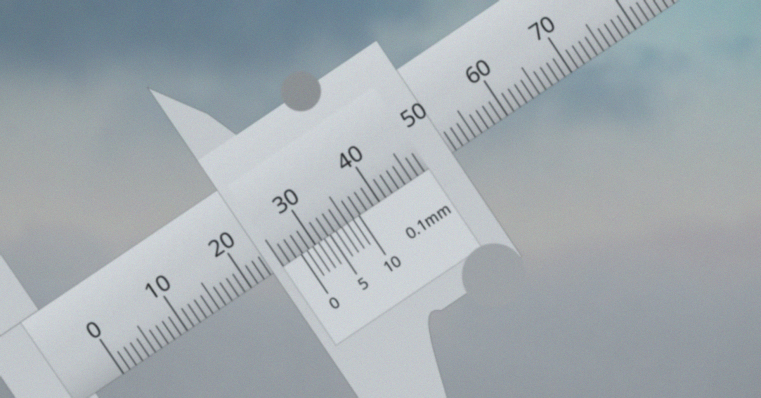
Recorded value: value=27.8 unit=mm
